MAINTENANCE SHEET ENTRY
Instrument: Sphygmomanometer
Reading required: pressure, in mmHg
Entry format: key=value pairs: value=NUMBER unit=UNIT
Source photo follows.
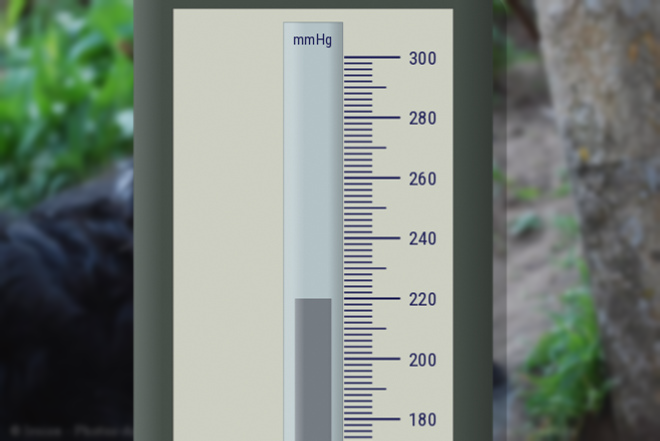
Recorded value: value=220 unit=mmHg
